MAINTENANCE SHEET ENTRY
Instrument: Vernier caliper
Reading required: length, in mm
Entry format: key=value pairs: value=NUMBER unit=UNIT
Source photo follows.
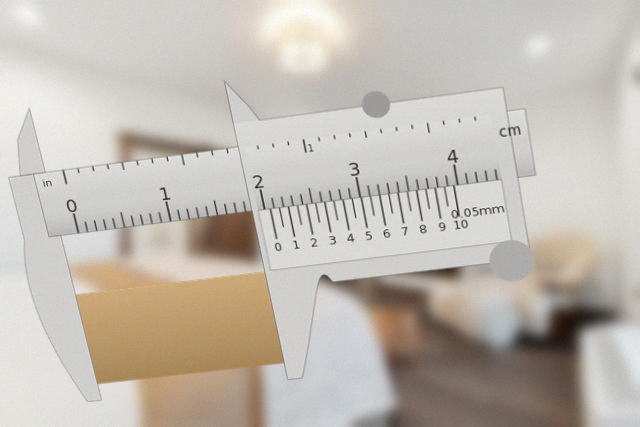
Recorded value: value=20.6 unit=mm
